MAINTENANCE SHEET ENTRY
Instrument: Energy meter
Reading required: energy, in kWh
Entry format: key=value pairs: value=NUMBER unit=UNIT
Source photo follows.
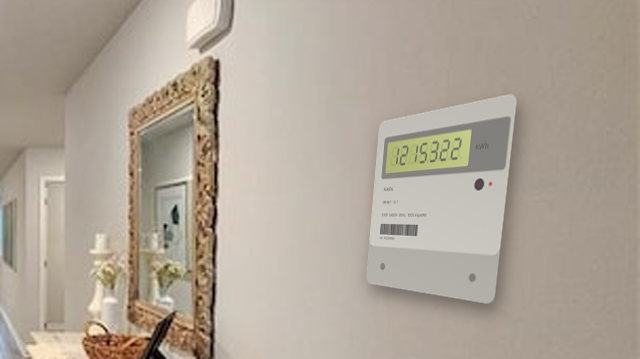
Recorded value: value=1215322 unit=kWh
